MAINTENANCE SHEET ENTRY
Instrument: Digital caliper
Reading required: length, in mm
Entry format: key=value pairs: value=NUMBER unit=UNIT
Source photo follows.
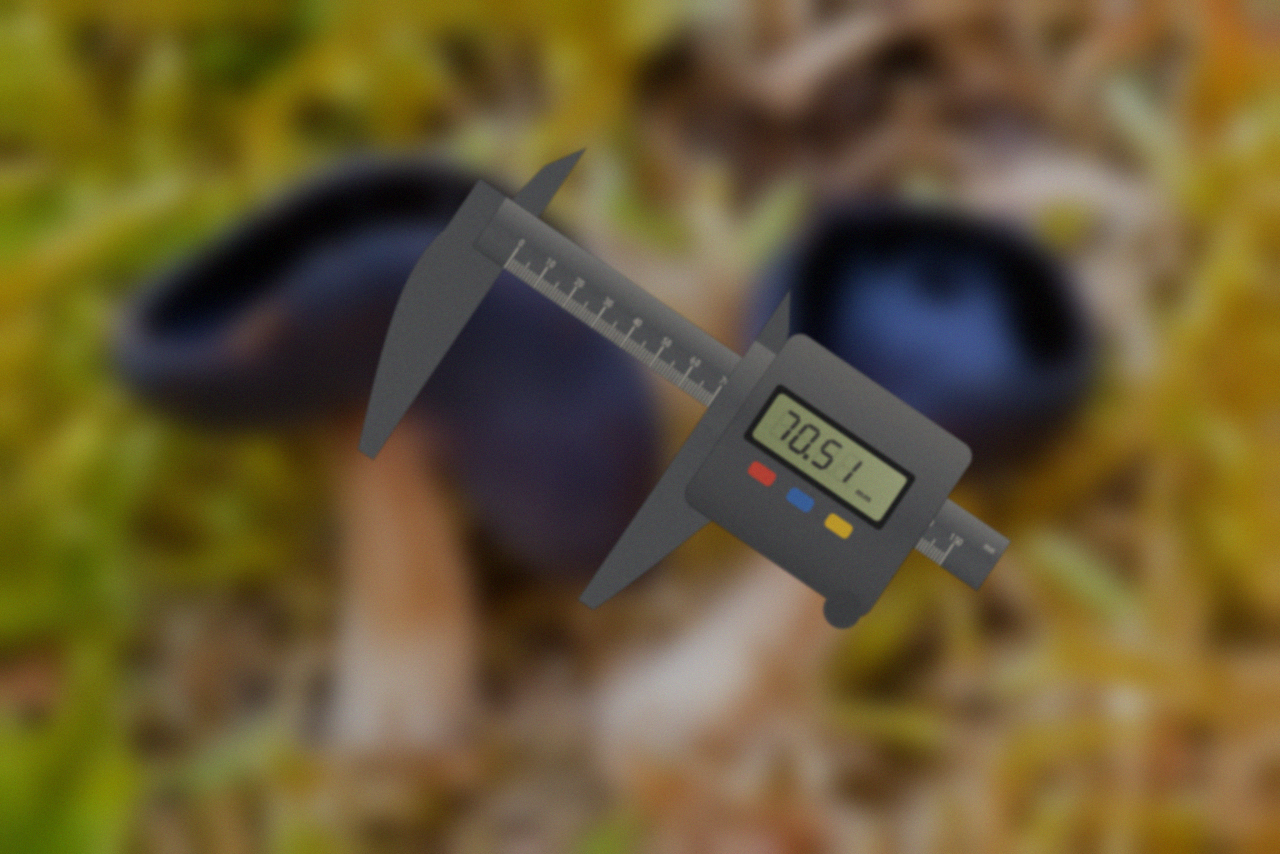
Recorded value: value=70.51 unit=mm
